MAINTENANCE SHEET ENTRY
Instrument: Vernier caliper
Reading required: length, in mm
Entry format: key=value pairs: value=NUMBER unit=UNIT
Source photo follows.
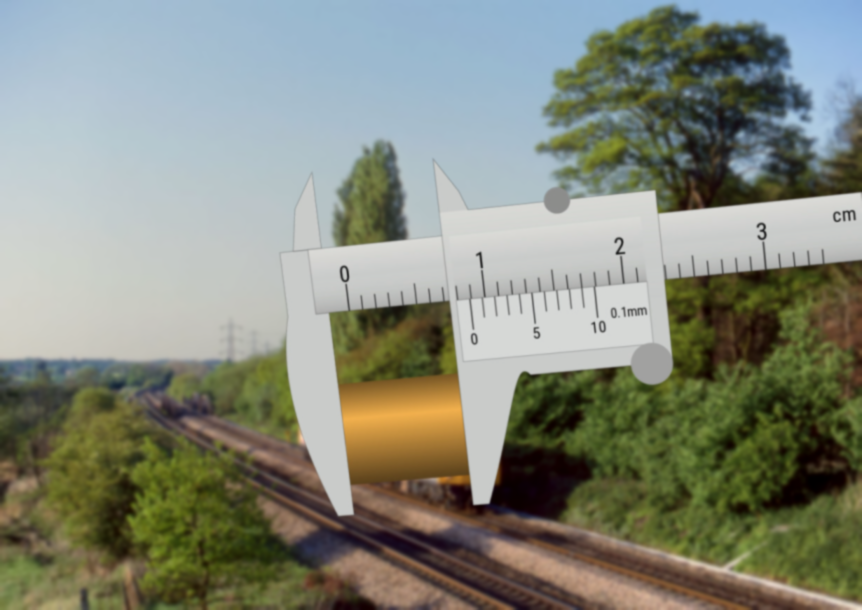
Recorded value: value=8.9 unit=mm
